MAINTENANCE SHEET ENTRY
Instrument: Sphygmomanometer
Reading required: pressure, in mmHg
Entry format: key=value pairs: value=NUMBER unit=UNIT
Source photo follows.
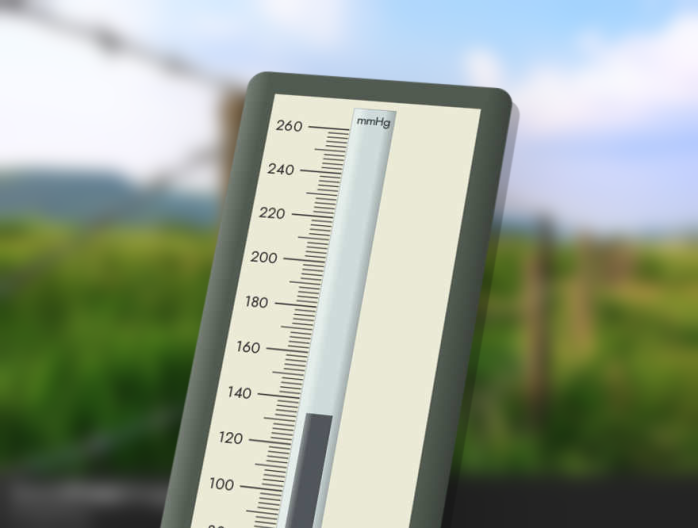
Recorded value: value=134 unit=mmHg
